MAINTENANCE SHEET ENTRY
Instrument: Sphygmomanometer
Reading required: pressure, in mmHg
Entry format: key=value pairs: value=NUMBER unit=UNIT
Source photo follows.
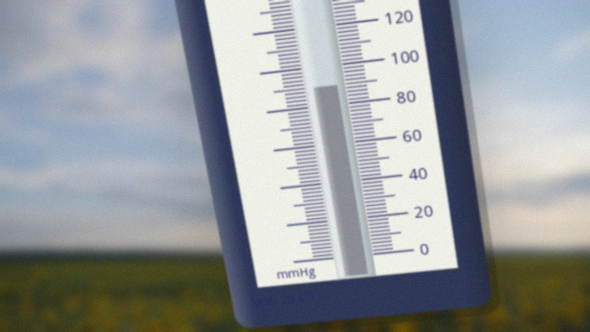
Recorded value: value=90 unit=mmHg
